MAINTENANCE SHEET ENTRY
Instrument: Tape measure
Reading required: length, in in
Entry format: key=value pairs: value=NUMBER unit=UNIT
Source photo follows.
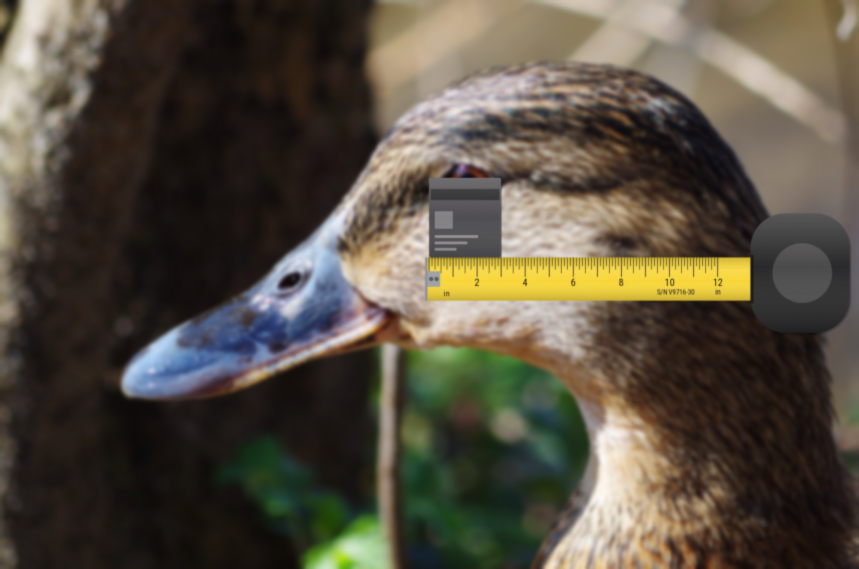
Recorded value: value=3 unit=in
